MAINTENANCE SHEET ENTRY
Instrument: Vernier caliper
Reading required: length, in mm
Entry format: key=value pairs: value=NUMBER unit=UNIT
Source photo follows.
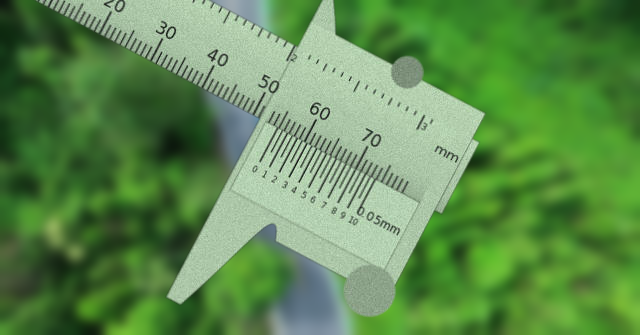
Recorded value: value=54.8 unit=mm
